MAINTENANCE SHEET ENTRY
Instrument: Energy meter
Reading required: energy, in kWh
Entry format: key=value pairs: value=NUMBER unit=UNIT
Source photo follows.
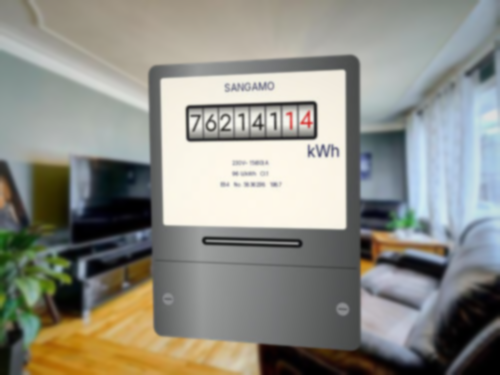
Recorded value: value=762141.14 unit=kWh
